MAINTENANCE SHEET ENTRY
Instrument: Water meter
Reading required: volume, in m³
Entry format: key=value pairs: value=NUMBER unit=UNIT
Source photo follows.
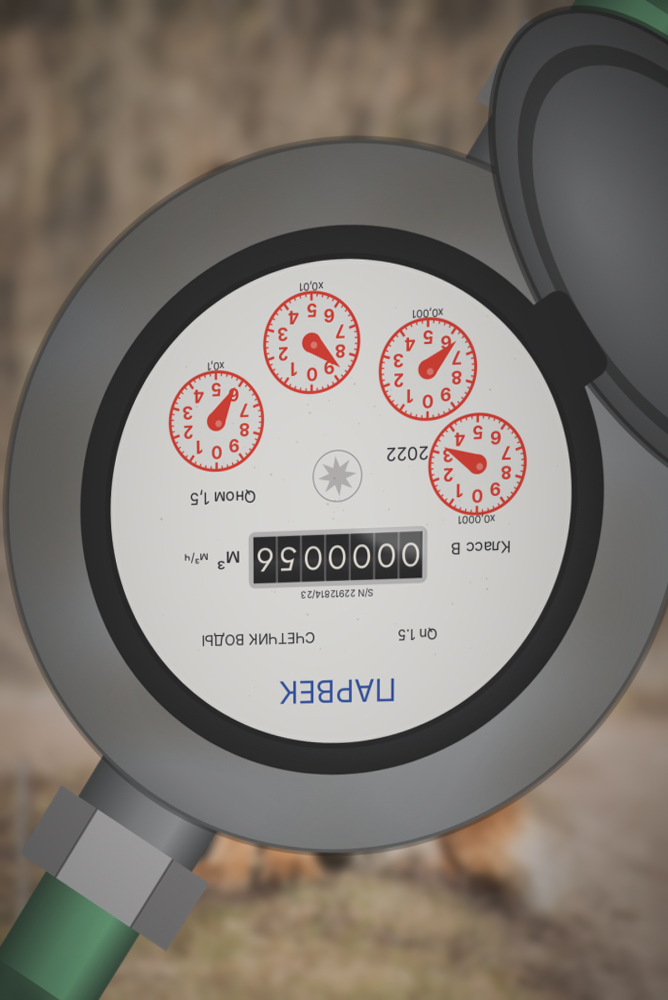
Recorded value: value=56.5863 unit=m³
